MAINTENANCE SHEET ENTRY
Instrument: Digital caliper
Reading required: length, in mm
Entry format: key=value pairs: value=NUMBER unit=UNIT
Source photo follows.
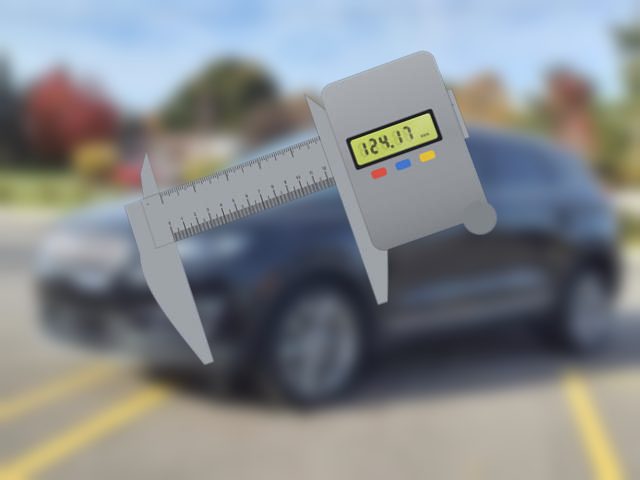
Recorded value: value=124.17 unit=mm
